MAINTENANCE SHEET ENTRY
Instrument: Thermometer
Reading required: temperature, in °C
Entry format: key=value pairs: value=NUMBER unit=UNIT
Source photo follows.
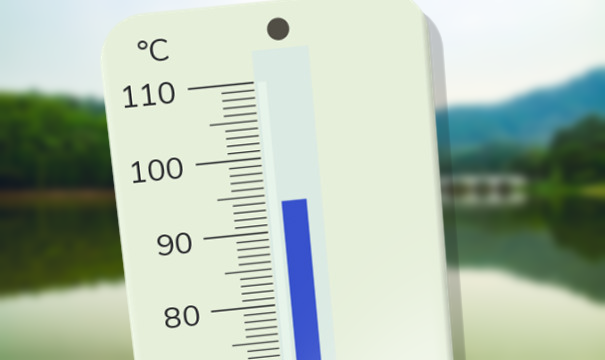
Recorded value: value=94 unit=°C
